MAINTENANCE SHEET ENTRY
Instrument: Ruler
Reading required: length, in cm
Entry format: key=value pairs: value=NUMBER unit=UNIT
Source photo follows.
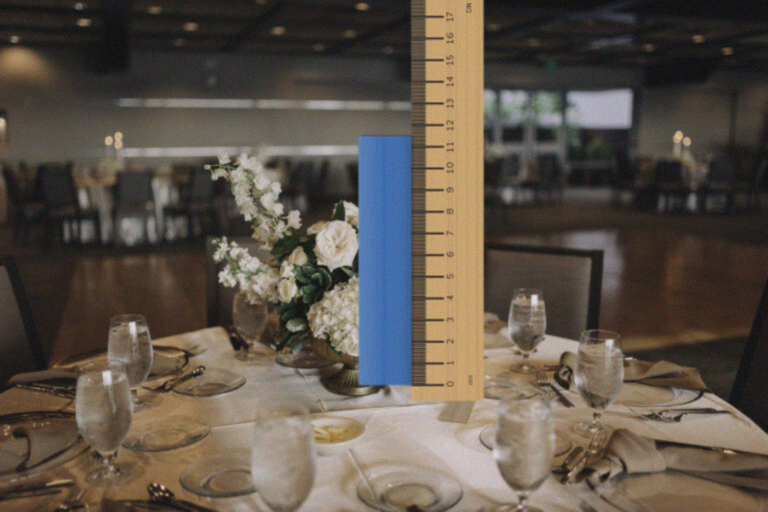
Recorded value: value=11.5 unit=cm
